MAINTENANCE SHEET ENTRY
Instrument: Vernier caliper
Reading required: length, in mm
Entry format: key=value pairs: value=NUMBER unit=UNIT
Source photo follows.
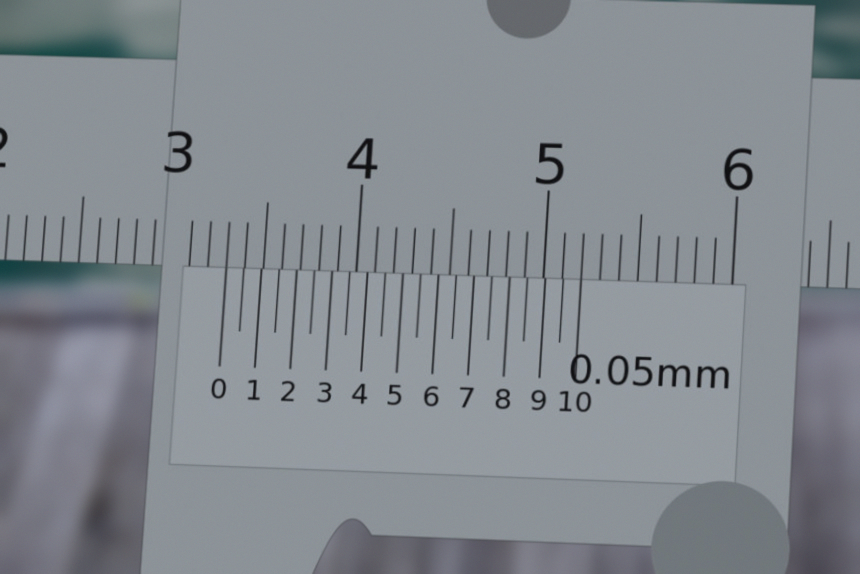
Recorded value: value=33.0 unit=mm
